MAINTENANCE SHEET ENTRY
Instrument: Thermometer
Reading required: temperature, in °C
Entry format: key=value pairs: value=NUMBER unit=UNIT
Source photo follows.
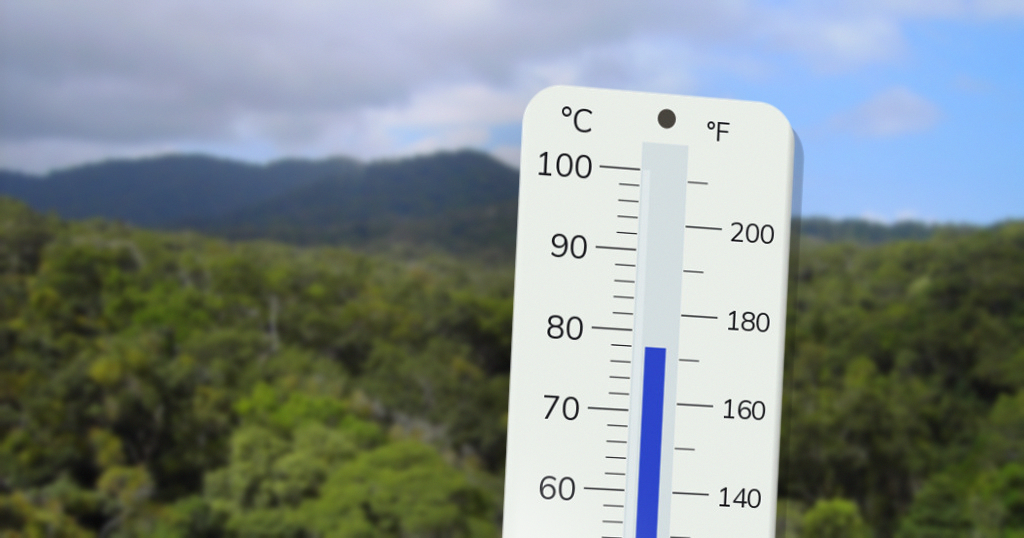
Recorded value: value=78 unit=°C
